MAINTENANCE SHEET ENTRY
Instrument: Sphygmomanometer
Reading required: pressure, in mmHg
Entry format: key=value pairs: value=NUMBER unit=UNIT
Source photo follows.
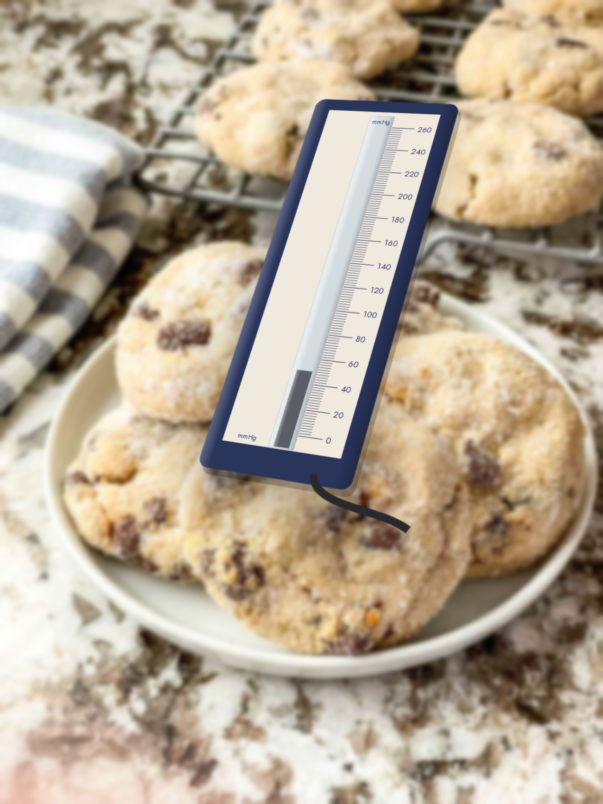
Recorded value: value=50 unit=mmHg
